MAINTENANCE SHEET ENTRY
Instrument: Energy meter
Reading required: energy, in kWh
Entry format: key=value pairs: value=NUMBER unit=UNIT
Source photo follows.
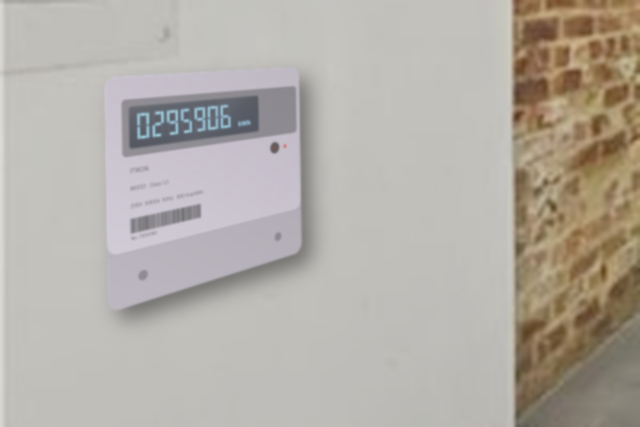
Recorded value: value=295906 unit=kWh
